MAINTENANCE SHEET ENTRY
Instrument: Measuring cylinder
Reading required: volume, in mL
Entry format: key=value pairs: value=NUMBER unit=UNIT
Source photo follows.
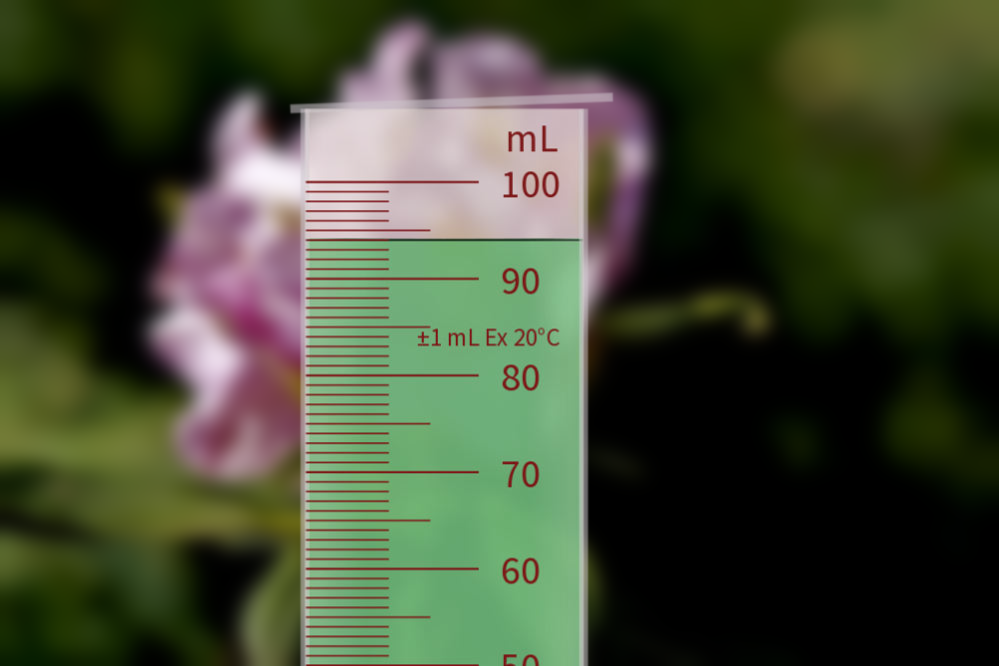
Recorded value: value=94 unit=mL
